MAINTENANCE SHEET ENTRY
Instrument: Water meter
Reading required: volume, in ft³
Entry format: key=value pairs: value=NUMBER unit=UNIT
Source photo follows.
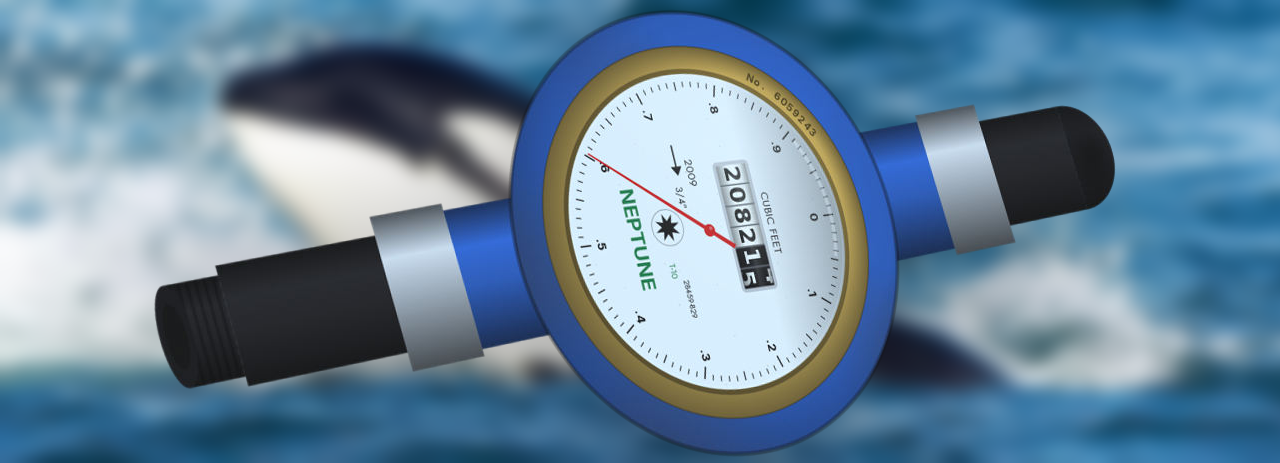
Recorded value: value=208214.60 unit=ft³
